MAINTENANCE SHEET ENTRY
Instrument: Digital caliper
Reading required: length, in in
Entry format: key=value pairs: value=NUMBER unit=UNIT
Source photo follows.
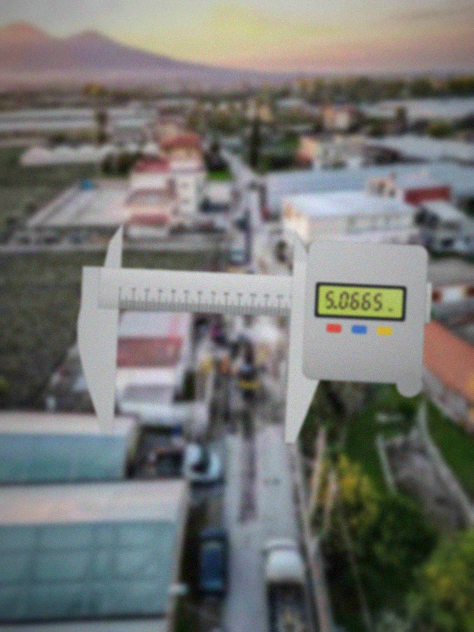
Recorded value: value=5.0665 unit=in
